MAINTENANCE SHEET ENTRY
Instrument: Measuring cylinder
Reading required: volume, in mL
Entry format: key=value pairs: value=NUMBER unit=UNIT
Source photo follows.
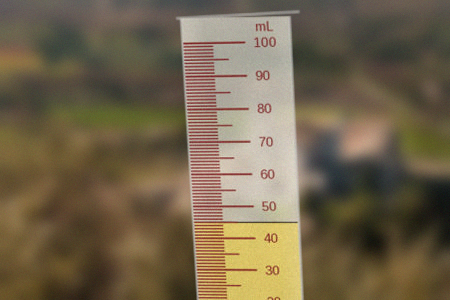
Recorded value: value=45 unit=mL
